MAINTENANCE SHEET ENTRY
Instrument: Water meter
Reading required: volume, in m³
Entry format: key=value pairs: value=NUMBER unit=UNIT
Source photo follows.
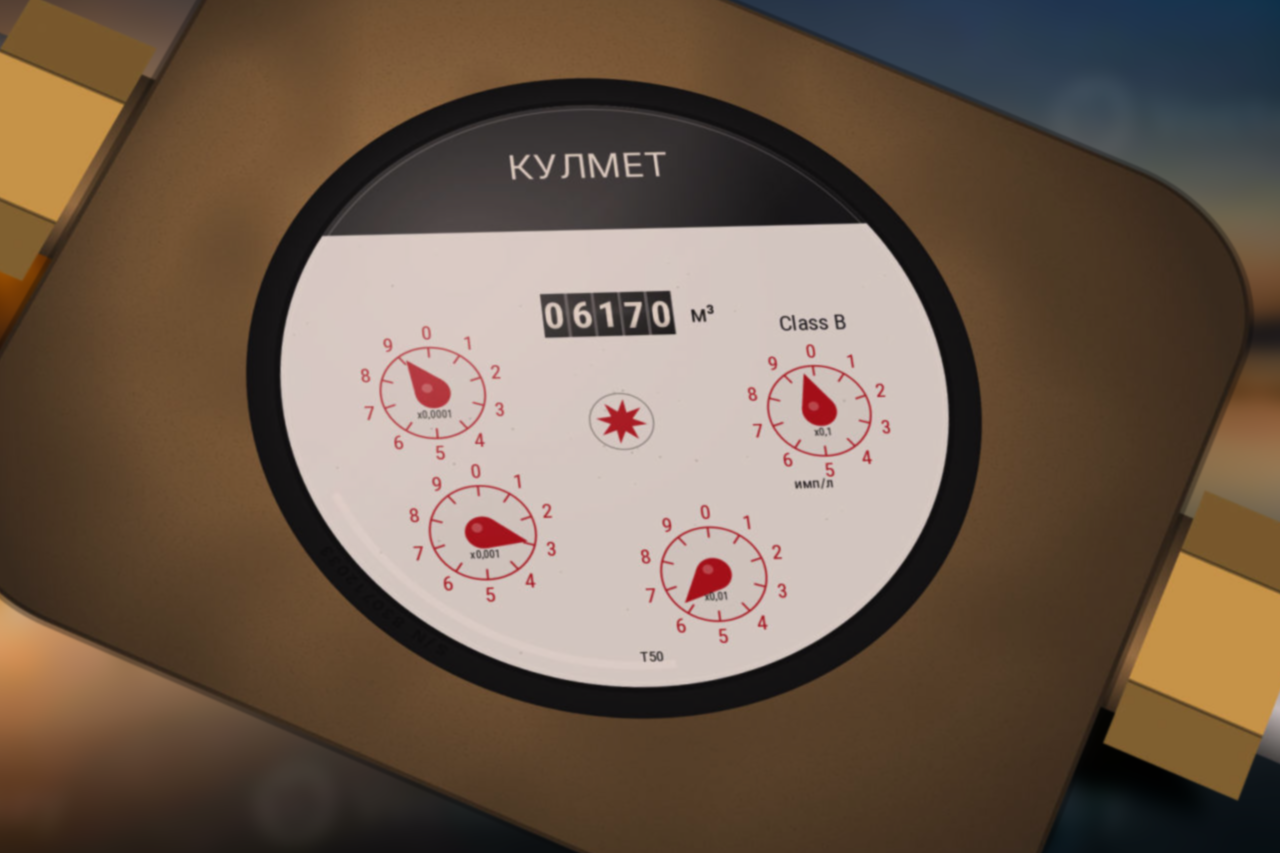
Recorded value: value=6169.9629 unit=m³
